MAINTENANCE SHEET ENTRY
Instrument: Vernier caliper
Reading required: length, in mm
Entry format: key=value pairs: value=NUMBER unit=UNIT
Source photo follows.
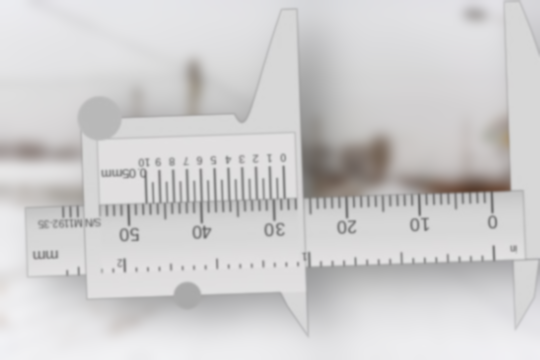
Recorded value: value=28.5 unit=mm
